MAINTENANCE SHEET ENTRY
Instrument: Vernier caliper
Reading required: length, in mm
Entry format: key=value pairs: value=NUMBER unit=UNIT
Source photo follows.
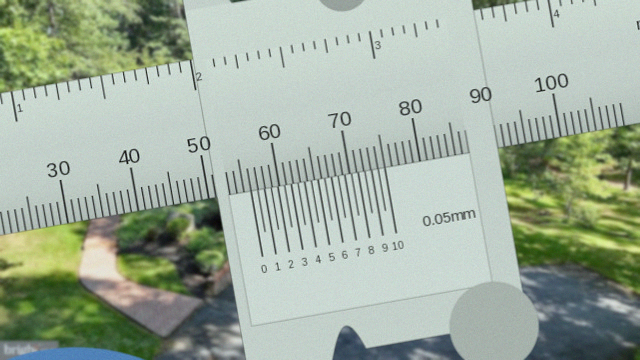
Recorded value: value=56.0 unit=mm
